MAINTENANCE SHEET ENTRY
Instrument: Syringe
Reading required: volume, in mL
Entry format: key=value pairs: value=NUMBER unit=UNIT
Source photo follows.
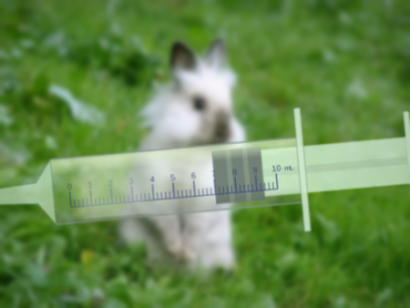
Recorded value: value=7 unit=mL
